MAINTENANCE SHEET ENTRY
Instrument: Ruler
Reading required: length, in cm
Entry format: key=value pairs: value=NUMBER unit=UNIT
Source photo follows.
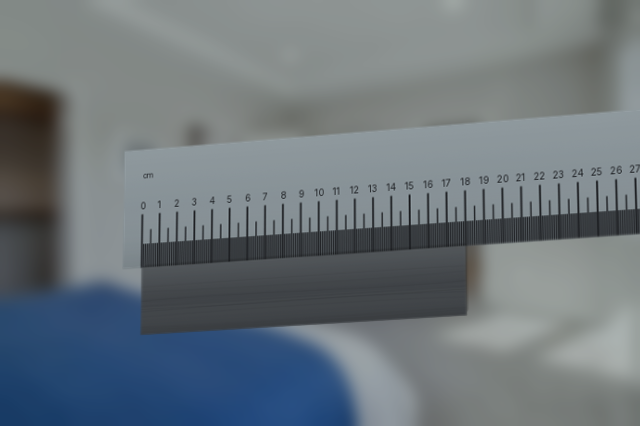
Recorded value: value=18 unit=cm
